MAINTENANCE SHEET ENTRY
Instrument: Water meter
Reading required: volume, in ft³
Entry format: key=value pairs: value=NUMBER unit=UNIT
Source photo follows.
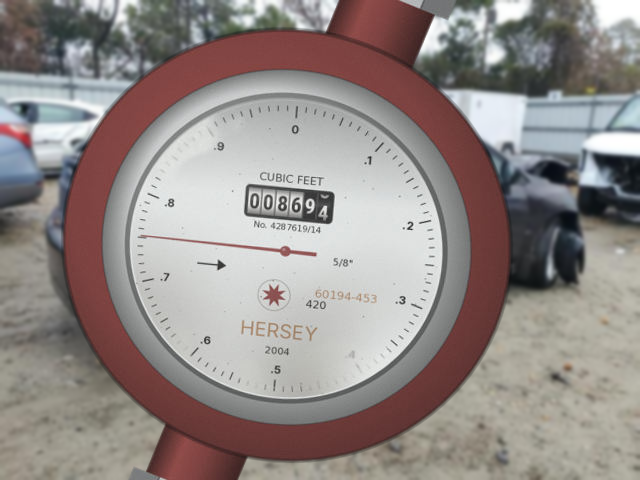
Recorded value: value=8693.75 unit=ft³
